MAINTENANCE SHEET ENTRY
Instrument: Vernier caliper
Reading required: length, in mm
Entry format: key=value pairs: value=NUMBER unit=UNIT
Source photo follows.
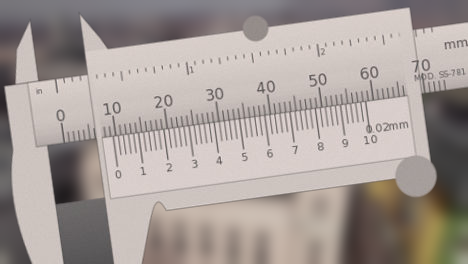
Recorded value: value=9.5 unit=mm
